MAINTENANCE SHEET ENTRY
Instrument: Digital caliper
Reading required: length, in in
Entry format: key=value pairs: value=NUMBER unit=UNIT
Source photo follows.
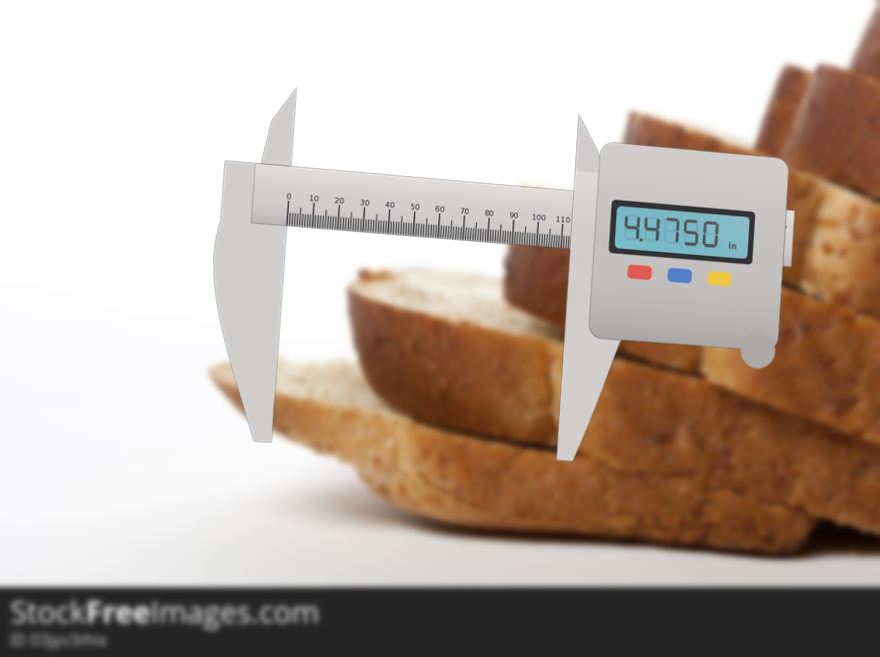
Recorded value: value=4.4750 unit=in
